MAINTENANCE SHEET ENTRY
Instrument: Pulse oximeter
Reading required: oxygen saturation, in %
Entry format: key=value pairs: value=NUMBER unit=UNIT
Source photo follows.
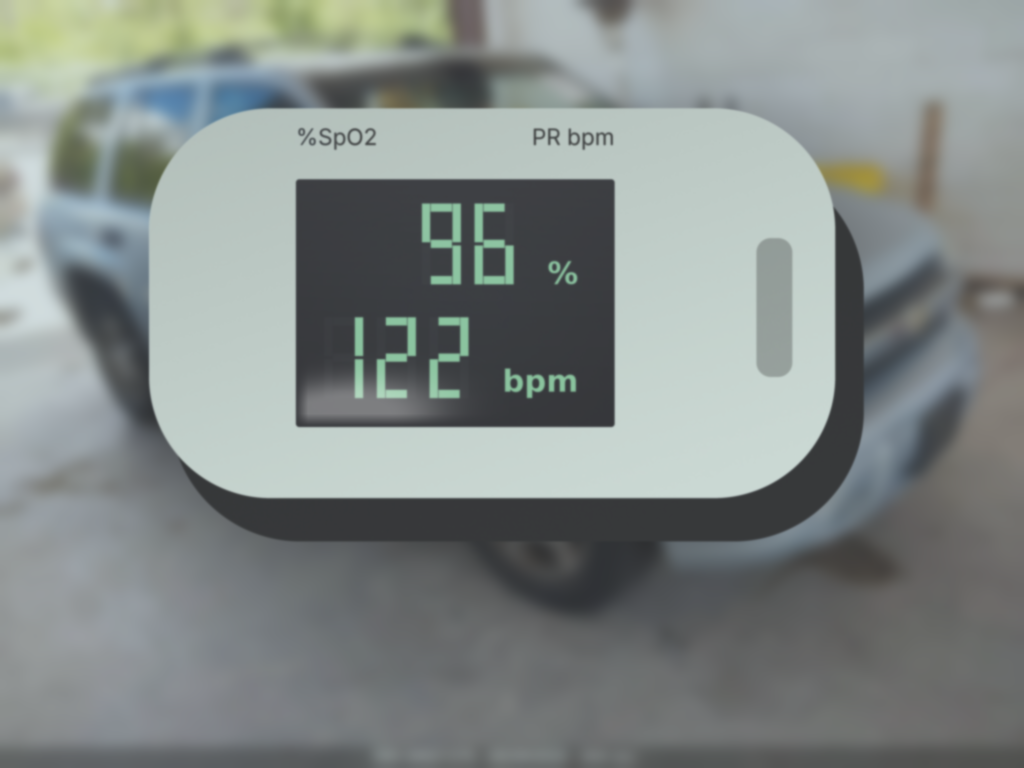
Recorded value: value=96 unit=%
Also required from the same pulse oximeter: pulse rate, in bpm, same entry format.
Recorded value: value=122 unit=bpm
